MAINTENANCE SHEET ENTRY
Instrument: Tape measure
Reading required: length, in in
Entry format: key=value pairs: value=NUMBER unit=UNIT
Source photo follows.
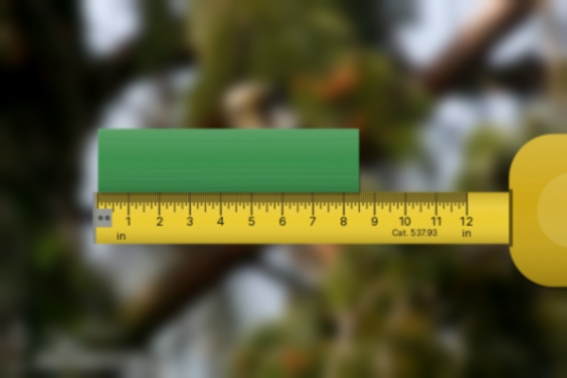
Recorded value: value=8.5 unit=in
